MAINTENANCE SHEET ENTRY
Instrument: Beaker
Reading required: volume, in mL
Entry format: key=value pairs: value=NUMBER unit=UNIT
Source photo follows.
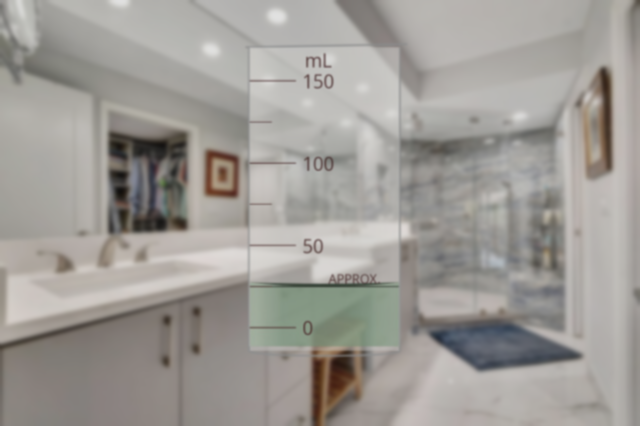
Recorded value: value=25 unit=mL
